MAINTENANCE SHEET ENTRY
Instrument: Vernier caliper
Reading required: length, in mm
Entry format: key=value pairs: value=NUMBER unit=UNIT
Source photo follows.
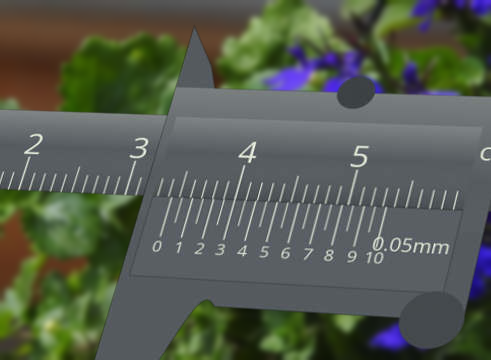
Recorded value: value=34.3 unit=mm
